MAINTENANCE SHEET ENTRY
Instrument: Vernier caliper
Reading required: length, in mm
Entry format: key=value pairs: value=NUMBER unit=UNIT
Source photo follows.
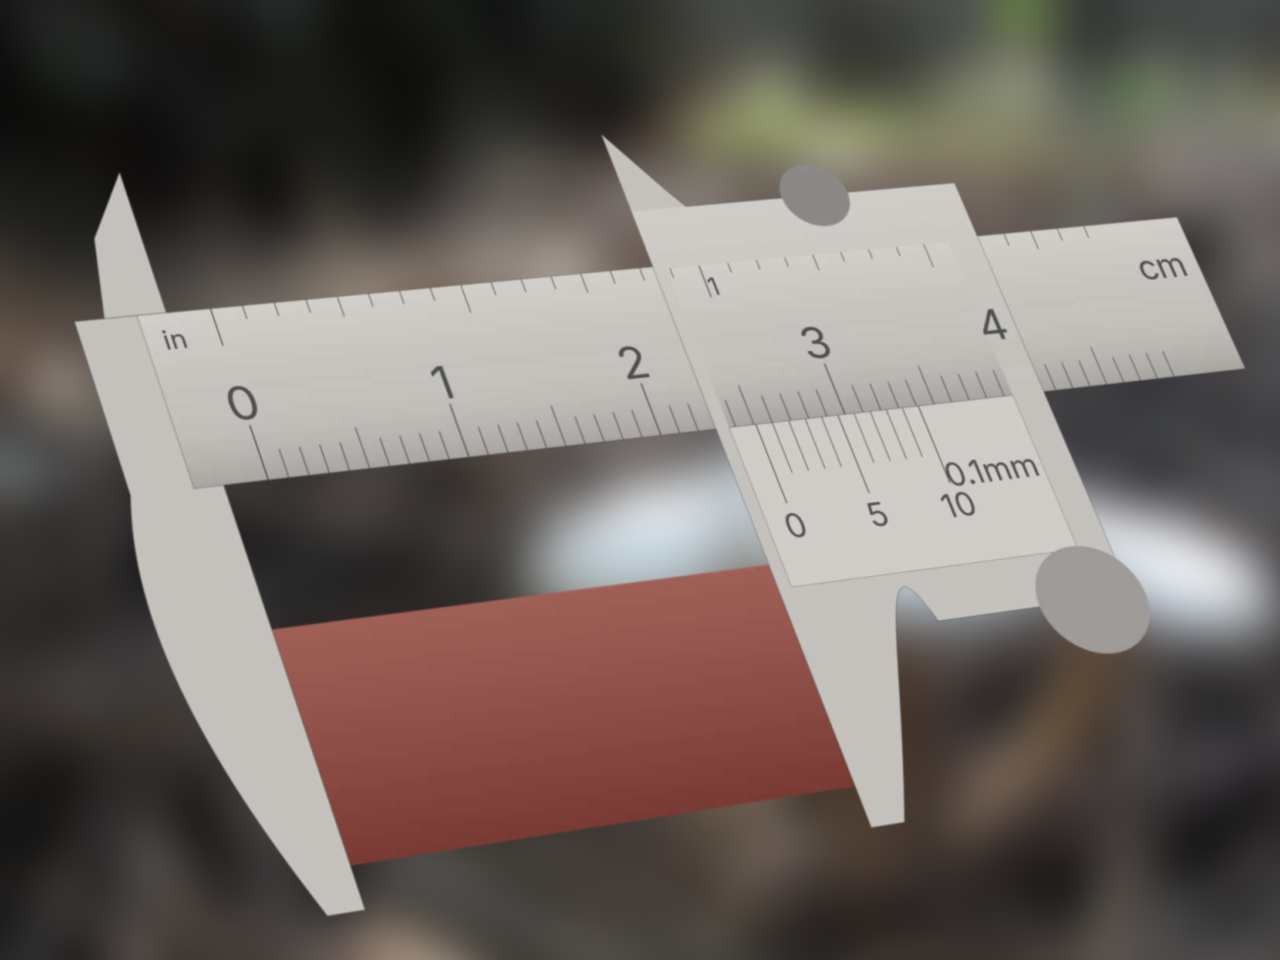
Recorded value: value=25.1 unit=mm
